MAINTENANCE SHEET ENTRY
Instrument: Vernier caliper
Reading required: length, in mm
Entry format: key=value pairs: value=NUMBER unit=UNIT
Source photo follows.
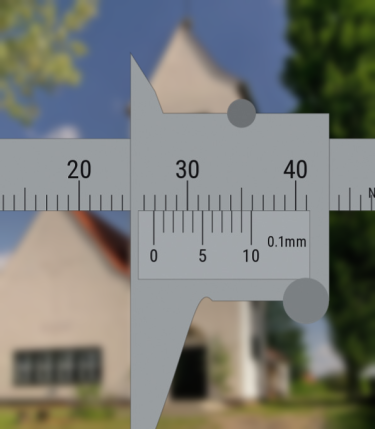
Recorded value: value=26.9 unit=mm
